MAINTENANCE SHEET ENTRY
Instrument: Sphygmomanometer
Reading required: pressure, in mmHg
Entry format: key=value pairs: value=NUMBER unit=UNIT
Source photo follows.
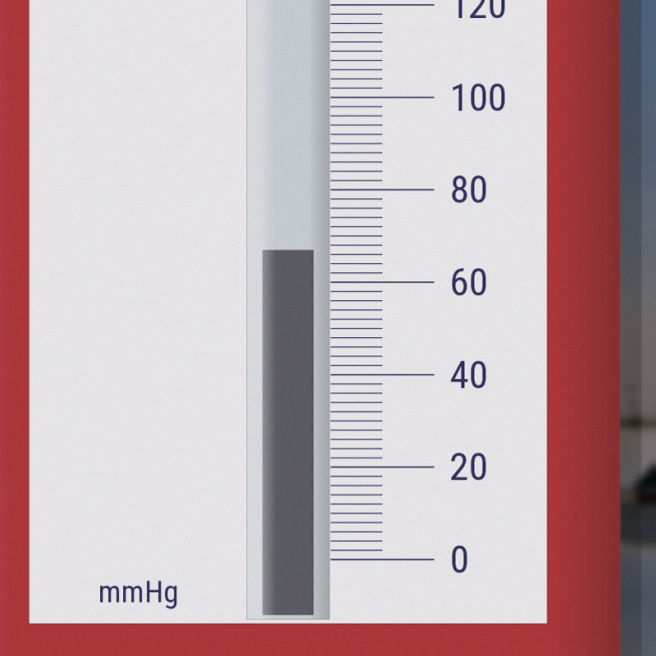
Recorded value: value=67 unit=mmHg
